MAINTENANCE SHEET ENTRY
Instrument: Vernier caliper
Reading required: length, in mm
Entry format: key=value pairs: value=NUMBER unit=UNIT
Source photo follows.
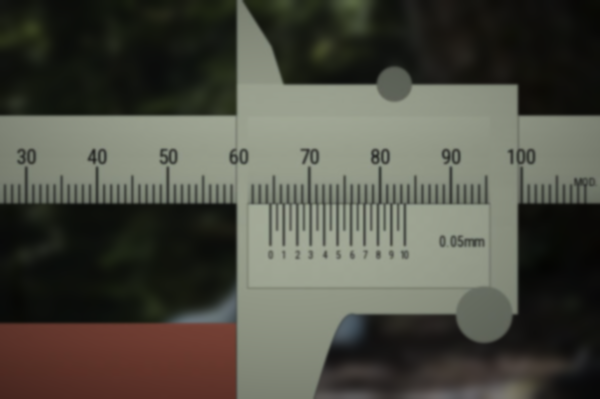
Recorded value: value=64.5 unit=mm
